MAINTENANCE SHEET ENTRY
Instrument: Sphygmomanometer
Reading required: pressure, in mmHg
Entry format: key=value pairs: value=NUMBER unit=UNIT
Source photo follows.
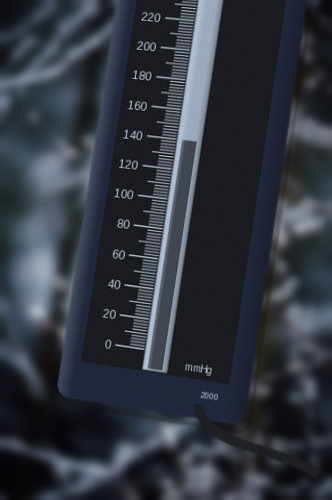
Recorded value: value=140 unit=mmHg
